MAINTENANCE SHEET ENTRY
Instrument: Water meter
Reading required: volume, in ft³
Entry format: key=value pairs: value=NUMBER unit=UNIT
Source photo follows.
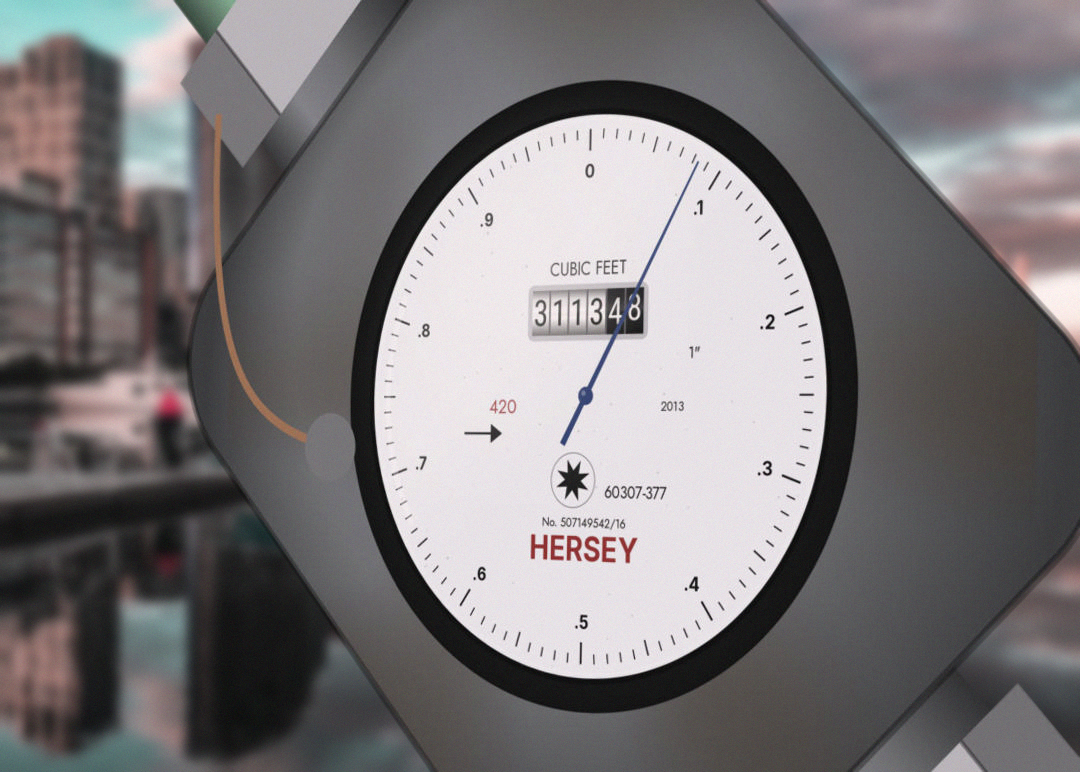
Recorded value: value=311348.08 unit=ft³
